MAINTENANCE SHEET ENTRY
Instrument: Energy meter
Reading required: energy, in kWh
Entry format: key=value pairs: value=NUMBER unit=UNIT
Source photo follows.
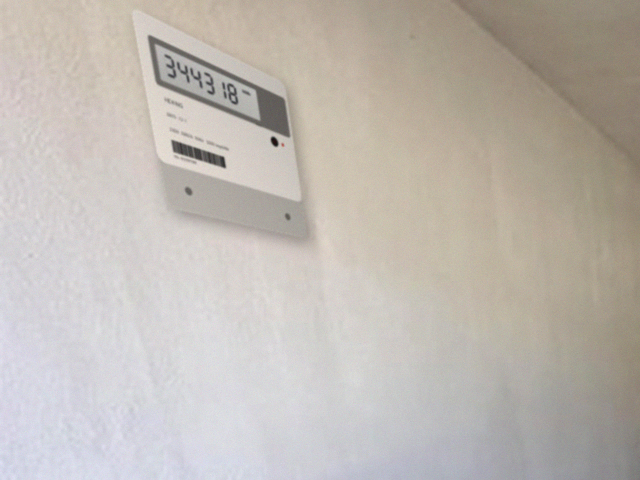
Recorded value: value=344318 unit=kWh
